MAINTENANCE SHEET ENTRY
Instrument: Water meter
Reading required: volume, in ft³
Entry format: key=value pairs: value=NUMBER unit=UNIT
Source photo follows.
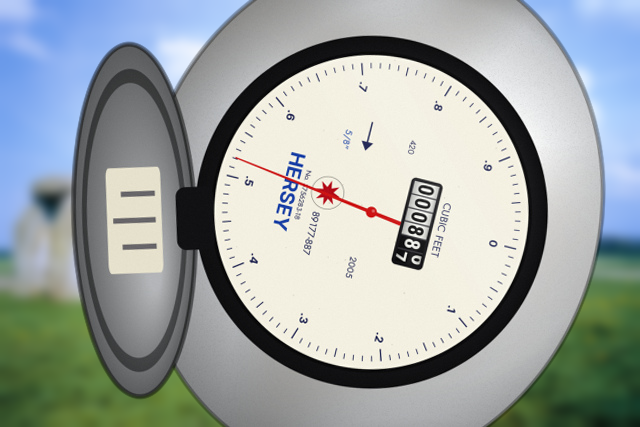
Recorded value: value=886.52 unit=ft³
